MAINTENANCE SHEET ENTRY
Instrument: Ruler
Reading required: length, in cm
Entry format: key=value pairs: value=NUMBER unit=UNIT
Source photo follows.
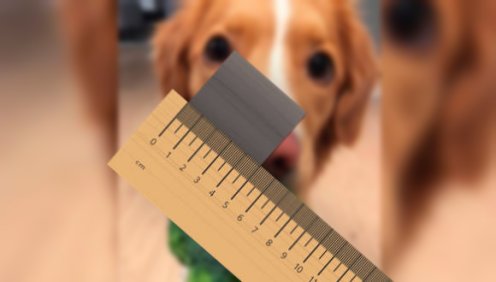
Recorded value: value=5 unit=cm
